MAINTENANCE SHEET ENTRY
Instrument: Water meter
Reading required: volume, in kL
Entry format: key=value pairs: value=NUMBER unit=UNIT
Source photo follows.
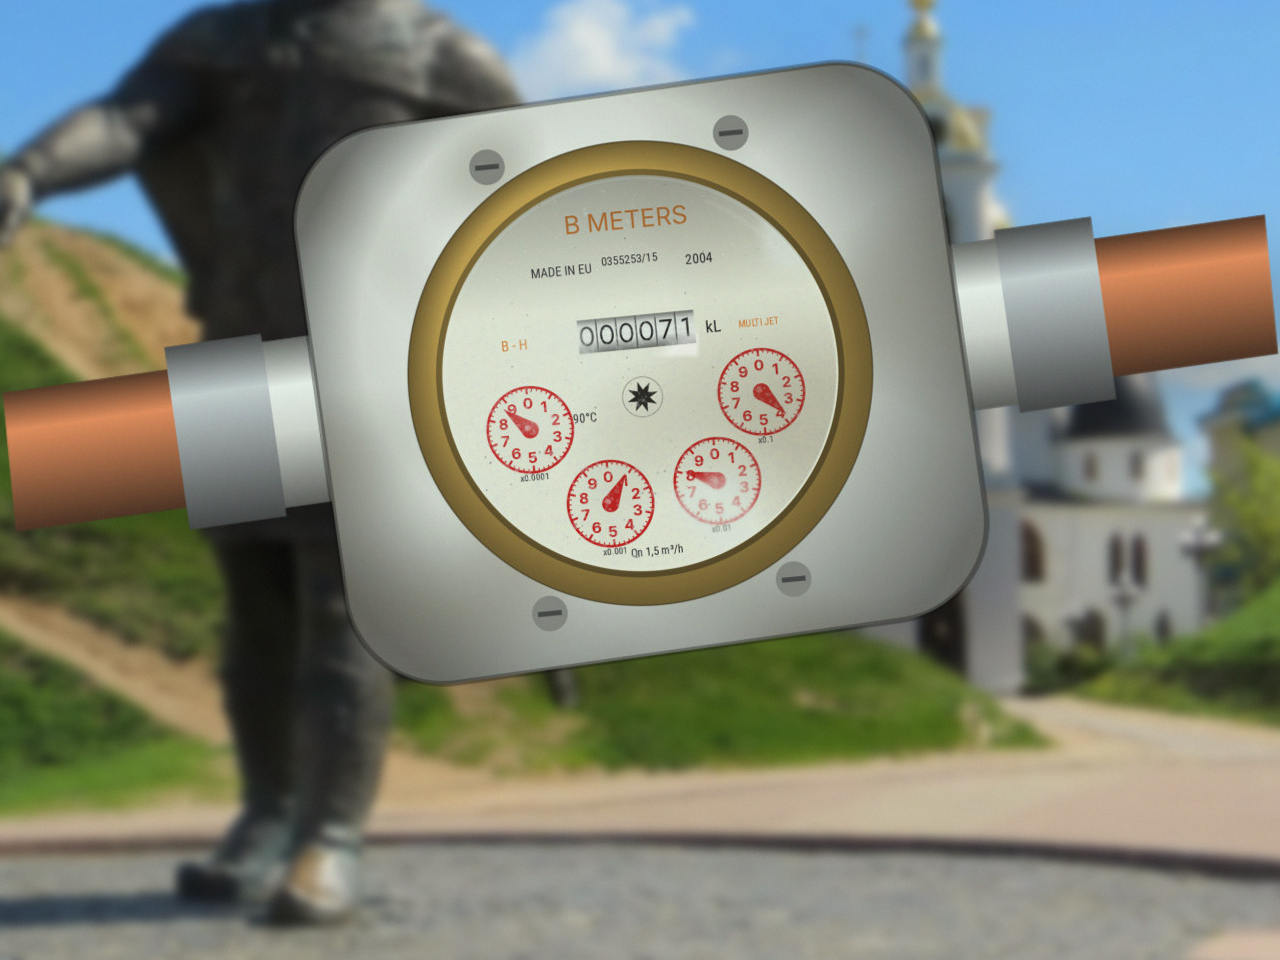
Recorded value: value=71.3808 unit=kL
